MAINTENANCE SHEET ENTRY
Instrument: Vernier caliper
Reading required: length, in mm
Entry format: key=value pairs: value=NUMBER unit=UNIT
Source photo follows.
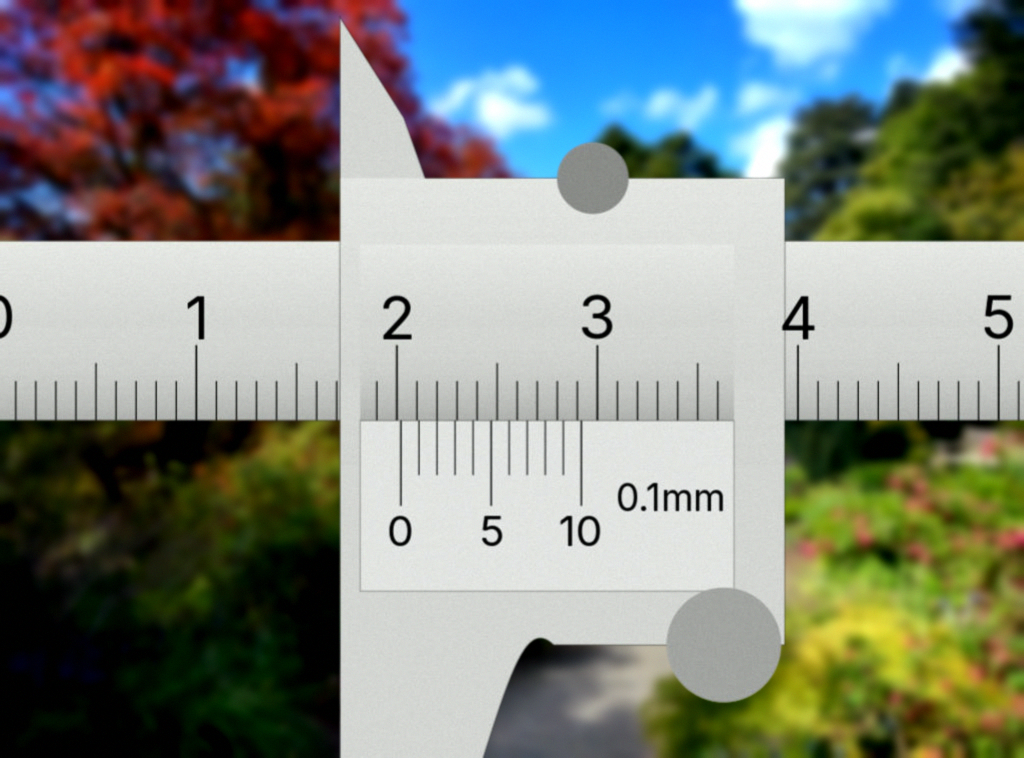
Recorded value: value=20.2 unit=mm
